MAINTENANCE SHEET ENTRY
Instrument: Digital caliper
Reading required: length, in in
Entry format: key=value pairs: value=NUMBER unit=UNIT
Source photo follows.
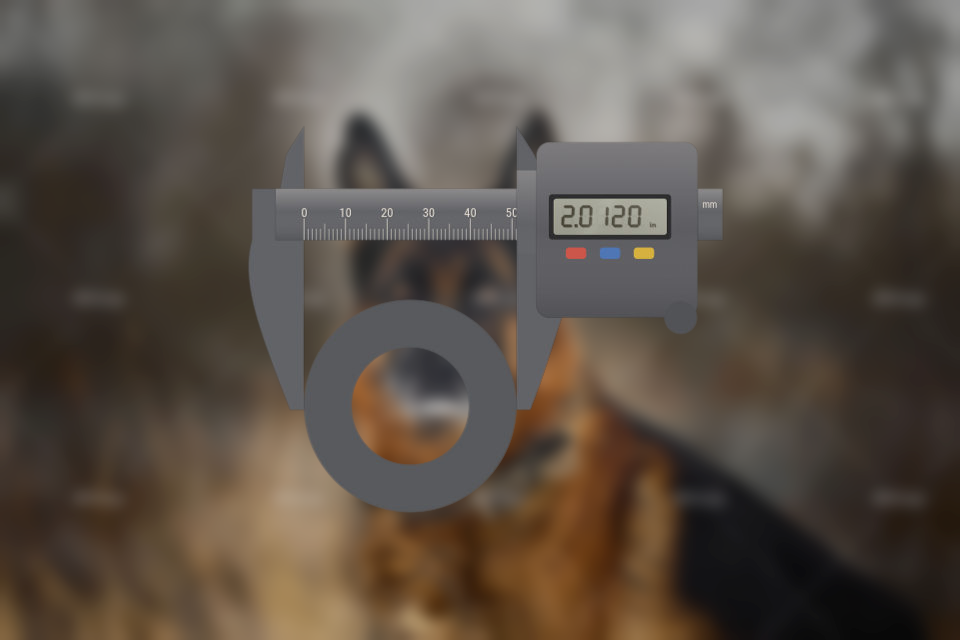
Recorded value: value=2.0120 unit=in
